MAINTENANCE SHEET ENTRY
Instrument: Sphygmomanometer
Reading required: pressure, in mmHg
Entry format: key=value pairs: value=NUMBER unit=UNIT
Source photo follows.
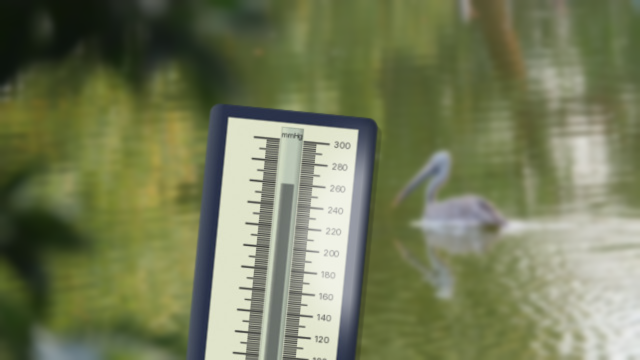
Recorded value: value=260 unit=mmHg
